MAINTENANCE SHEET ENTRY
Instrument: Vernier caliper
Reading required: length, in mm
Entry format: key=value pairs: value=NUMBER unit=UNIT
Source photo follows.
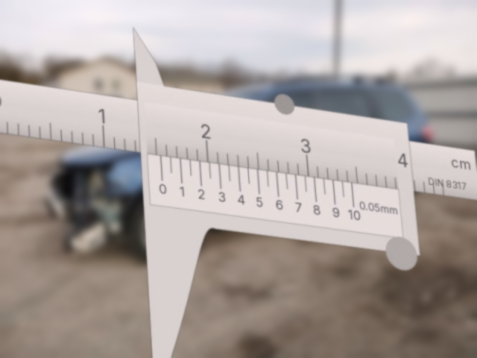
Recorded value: value=15.4 unit=mm
